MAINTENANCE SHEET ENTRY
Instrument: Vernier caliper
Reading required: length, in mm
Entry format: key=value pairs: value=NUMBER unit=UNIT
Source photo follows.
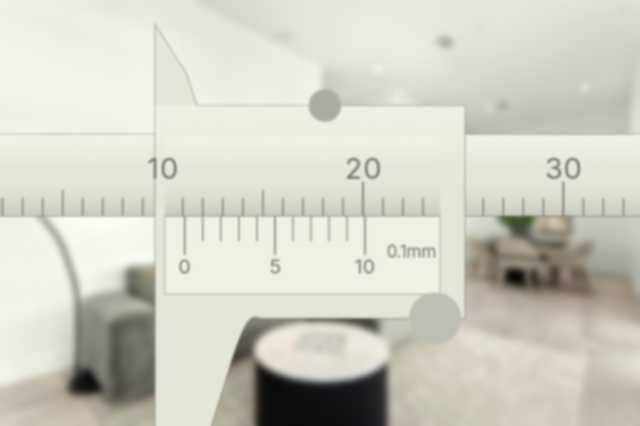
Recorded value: value=11.1 unit=mm
